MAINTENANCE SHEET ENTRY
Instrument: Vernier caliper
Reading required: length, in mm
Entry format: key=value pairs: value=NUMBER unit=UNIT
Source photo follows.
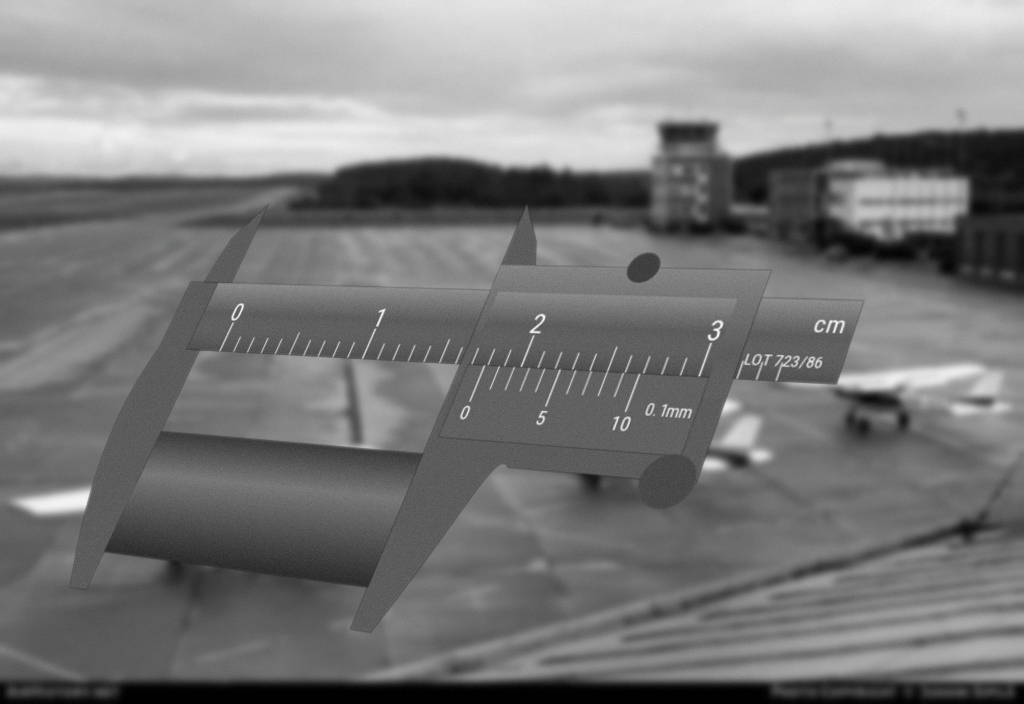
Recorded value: value=17.8 unit=mm
